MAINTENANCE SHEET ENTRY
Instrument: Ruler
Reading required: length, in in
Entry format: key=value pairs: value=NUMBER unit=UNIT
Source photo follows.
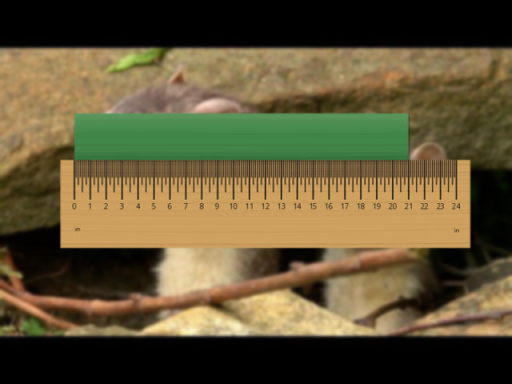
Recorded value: value=21 unit=in
